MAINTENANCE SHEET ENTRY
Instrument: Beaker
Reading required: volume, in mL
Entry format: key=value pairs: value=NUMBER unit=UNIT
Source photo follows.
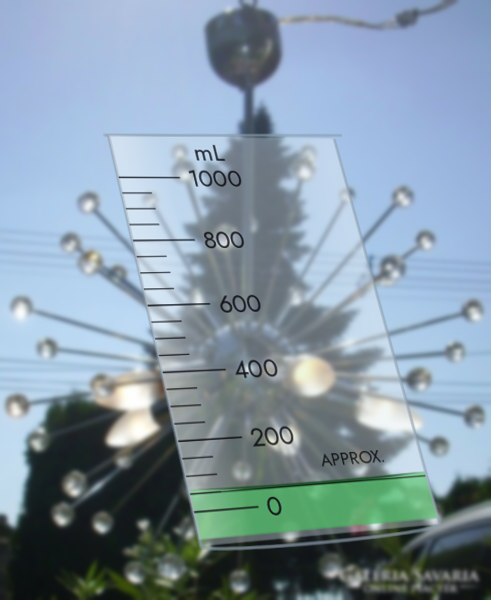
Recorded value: value=50 unit=mL
